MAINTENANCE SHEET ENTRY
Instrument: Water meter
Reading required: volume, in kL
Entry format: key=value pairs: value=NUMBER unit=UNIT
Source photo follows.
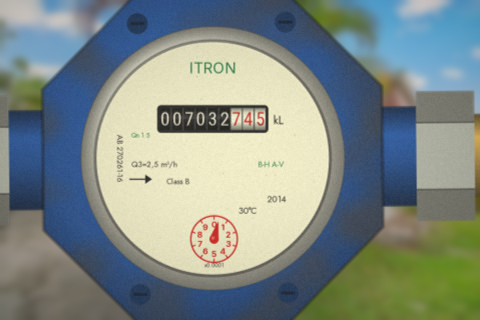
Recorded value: value=7032.7450 unit=kL
